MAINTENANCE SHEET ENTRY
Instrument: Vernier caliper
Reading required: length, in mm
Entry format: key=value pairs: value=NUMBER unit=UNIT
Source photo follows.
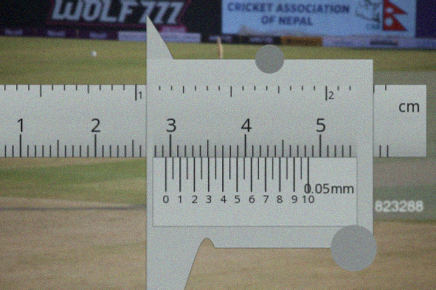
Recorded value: value=29.4 unit=mm
